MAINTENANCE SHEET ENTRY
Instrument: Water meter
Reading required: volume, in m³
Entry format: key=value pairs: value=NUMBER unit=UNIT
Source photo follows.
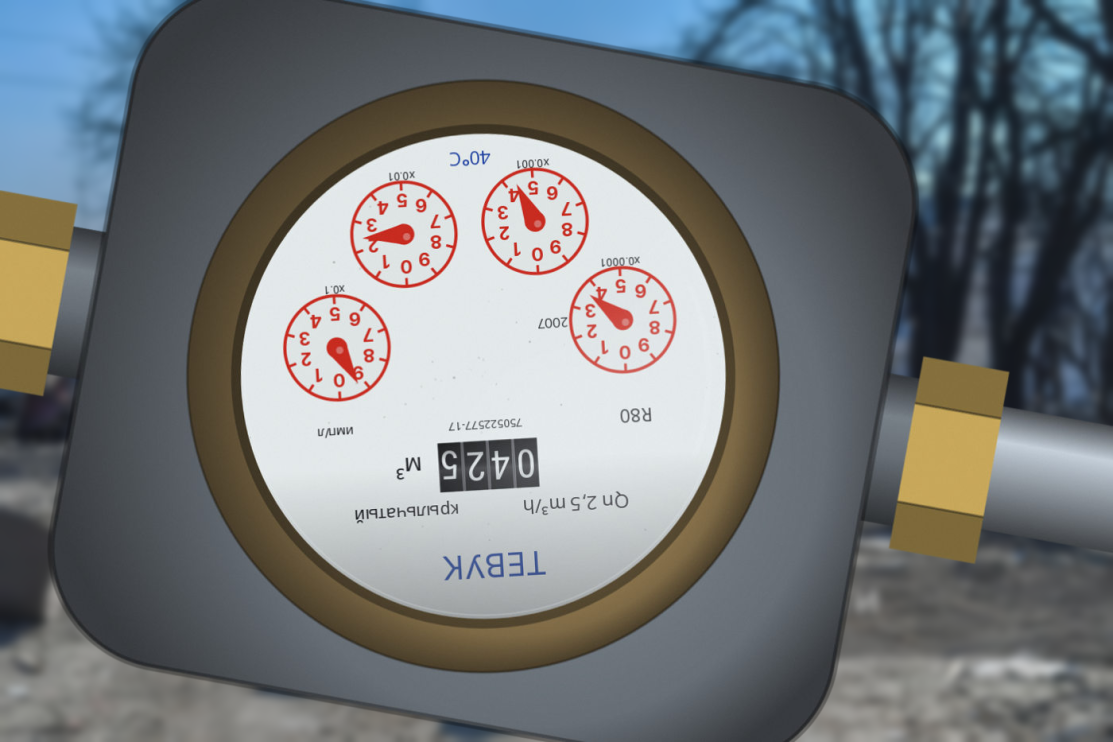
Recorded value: value=424.9243 unit=m³
